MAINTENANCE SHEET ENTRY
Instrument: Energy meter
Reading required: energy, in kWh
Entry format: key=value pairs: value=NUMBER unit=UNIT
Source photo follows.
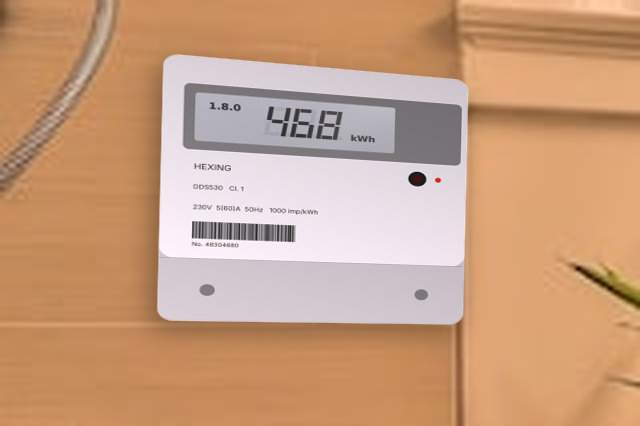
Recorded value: value=468 unit=kWh
